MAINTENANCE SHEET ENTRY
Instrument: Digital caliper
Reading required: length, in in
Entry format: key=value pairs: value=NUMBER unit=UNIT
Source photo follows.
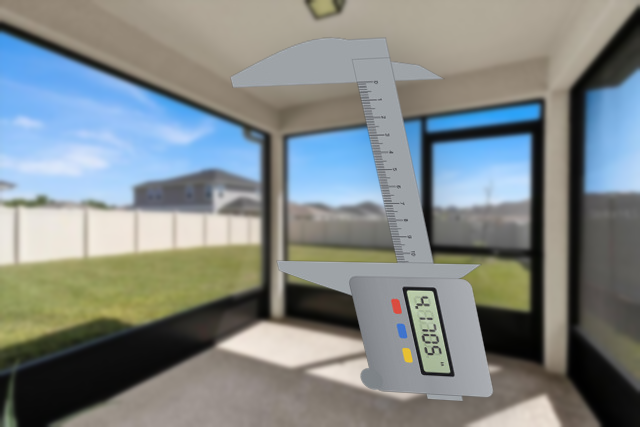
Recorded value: value=4.1705 unit=in
